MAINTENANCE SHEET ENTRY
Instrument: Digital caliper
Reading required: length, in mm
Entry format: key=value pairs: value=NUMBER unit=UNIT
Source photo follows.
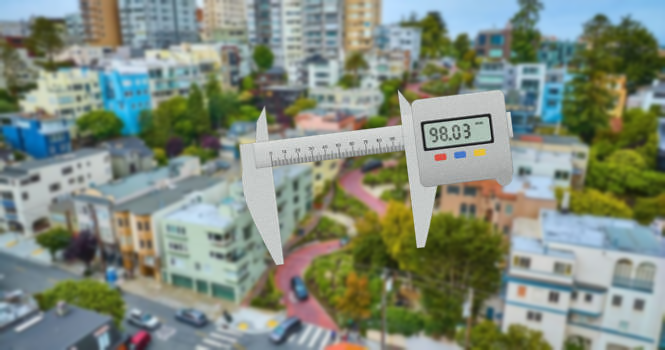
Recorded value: value=98.03 unit=mm
